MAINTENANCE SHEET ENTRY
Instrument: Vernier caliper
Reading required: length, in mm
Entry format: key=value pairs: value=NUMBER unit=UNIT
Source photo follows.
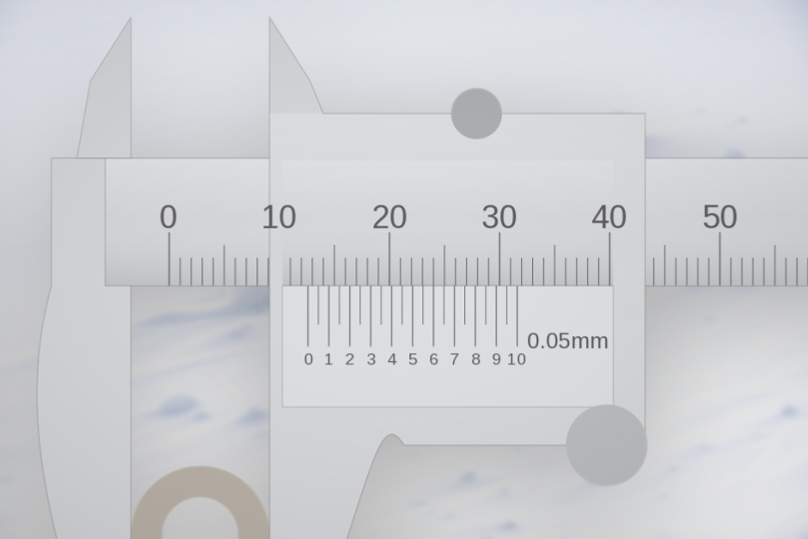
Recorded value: value=12.6 unit=mm
